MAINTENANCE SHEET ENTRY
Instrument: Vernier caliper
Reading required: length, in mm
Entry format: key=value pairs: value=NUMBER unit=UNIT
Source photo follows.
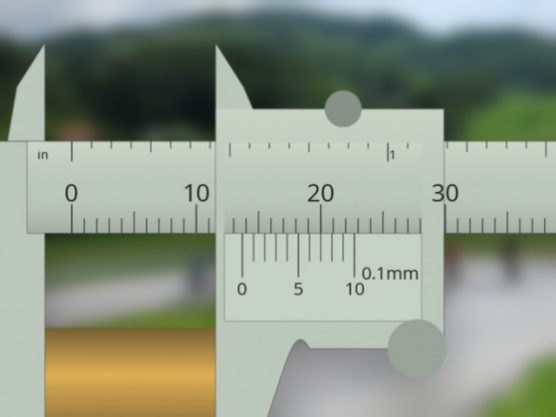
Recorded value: value=13.7 unit=mm
